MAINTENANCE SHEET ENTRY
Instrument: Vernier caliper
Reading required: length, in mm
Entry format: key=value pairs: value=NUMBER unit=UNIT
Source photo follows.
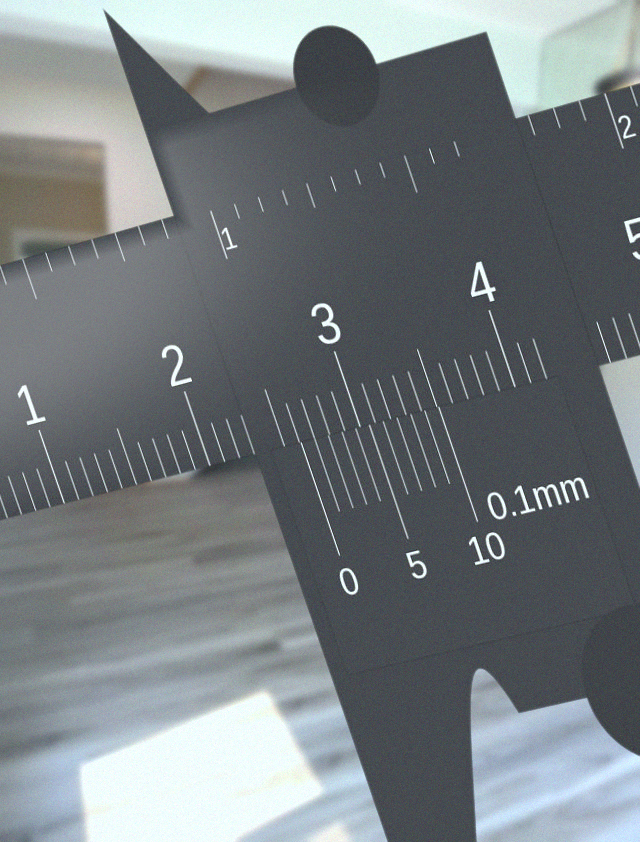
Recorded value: value=26.1 unit=mm
